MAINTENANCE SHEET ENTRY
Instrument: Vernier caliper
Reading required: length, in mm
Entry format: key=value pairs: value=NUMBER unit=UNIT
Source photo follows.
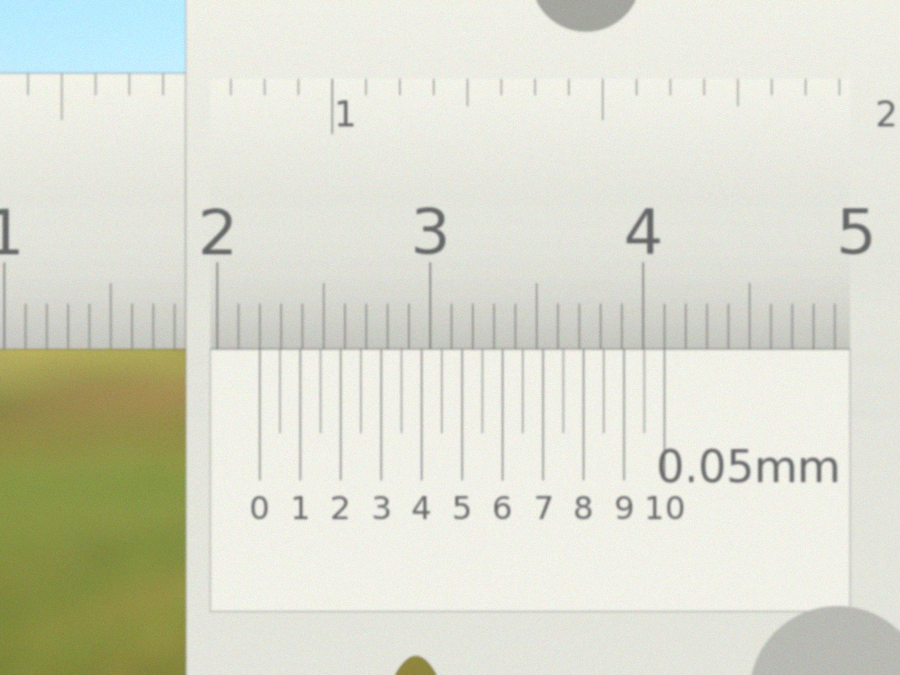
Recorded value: value=22.0 unit=mm
